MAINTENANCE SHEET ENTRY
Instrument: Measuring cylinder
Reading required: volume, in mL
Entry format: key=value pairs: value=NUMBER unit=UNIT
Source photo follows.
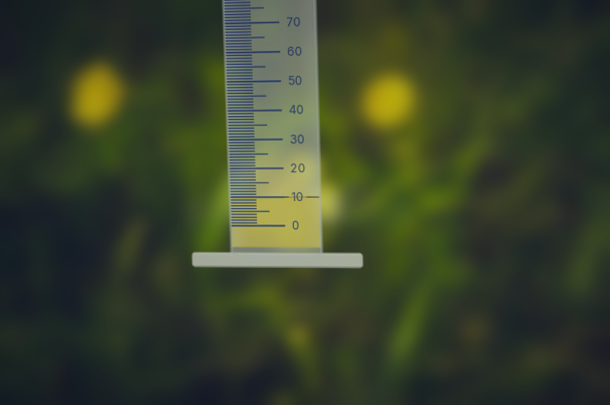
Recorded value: value=10 unit=mL
